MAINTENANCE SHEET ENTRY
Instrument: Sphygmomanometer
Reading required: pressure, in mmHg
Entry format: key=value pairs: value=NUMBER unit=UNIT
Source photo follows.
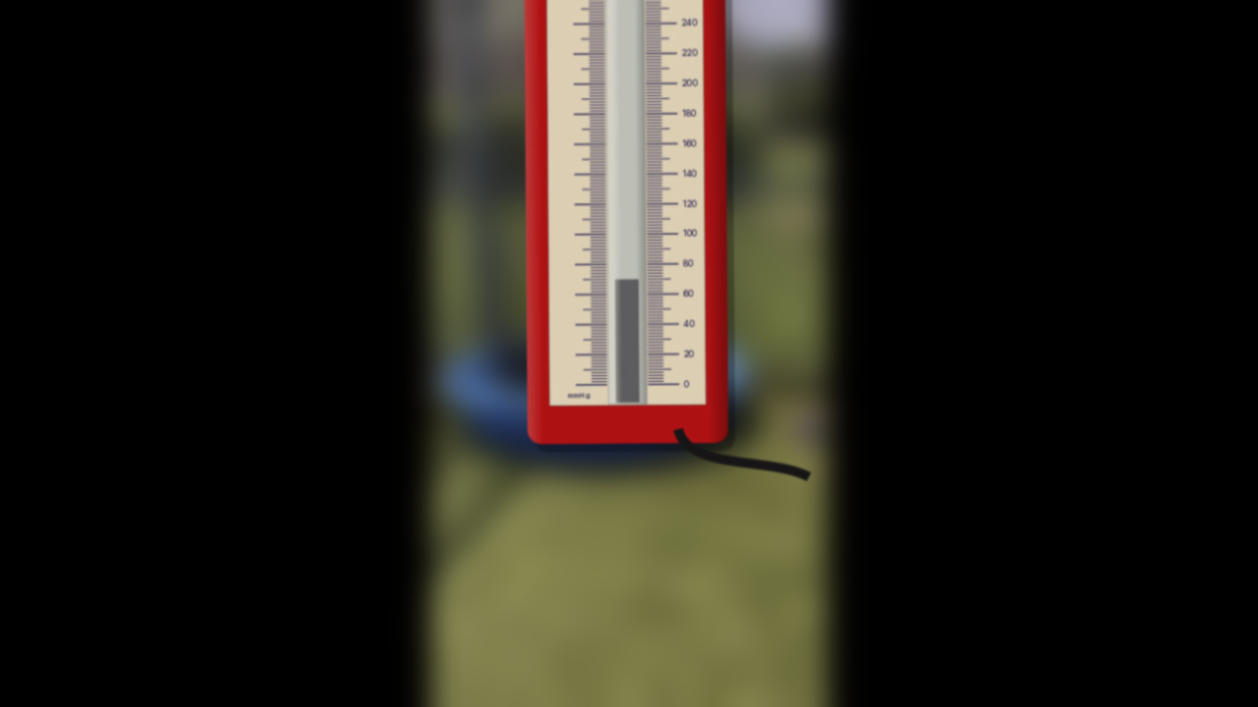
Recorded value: value=70 unit=mmHg
